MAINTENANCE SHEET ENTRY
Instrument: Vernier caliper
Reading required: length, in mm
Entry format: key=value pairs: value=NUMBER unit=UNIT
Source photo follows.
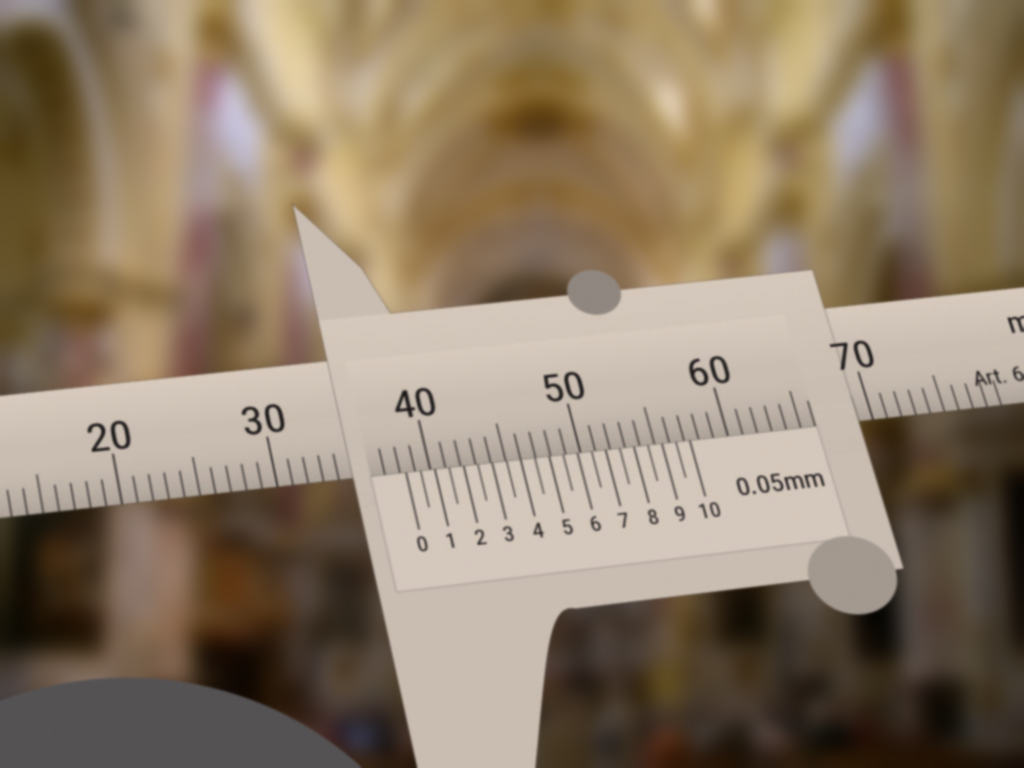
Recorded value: value=38.4 unit=mm
